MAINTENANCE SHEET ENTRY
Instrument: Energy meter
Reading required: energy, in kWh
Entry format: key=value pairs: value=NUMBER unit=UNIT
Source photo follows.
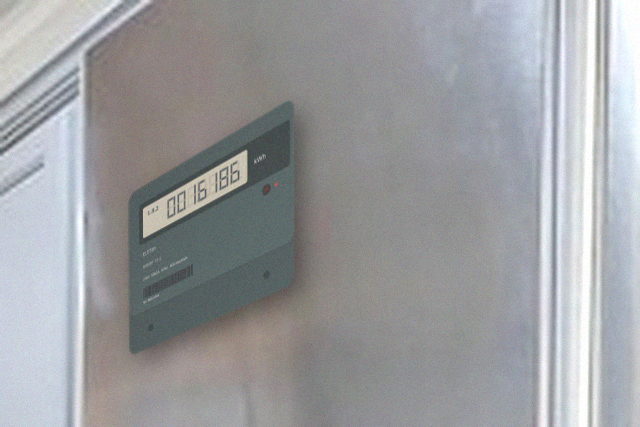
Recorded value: value=16186 unit=kWh
